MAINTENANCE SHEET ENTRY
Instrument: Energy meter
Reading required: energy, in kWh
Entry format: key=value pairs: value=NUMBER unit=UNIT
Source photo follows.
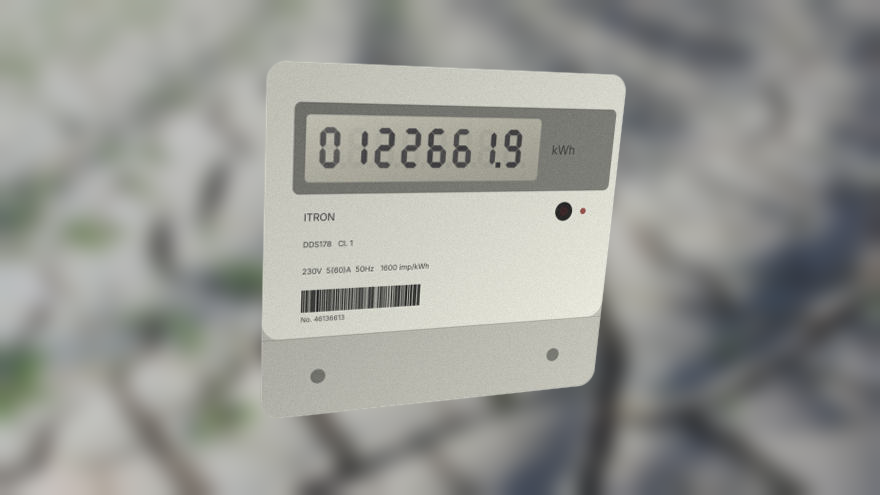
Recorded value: value=122661.9 unit=kWh
